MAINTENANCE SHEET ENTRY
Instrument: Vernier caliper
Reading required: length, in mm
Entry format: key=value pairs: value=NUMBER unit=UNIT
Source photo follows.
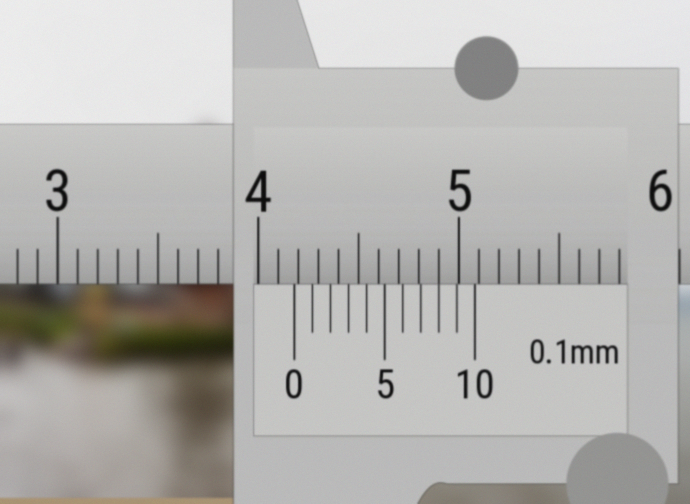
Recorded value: value=41.8 unit=mm
